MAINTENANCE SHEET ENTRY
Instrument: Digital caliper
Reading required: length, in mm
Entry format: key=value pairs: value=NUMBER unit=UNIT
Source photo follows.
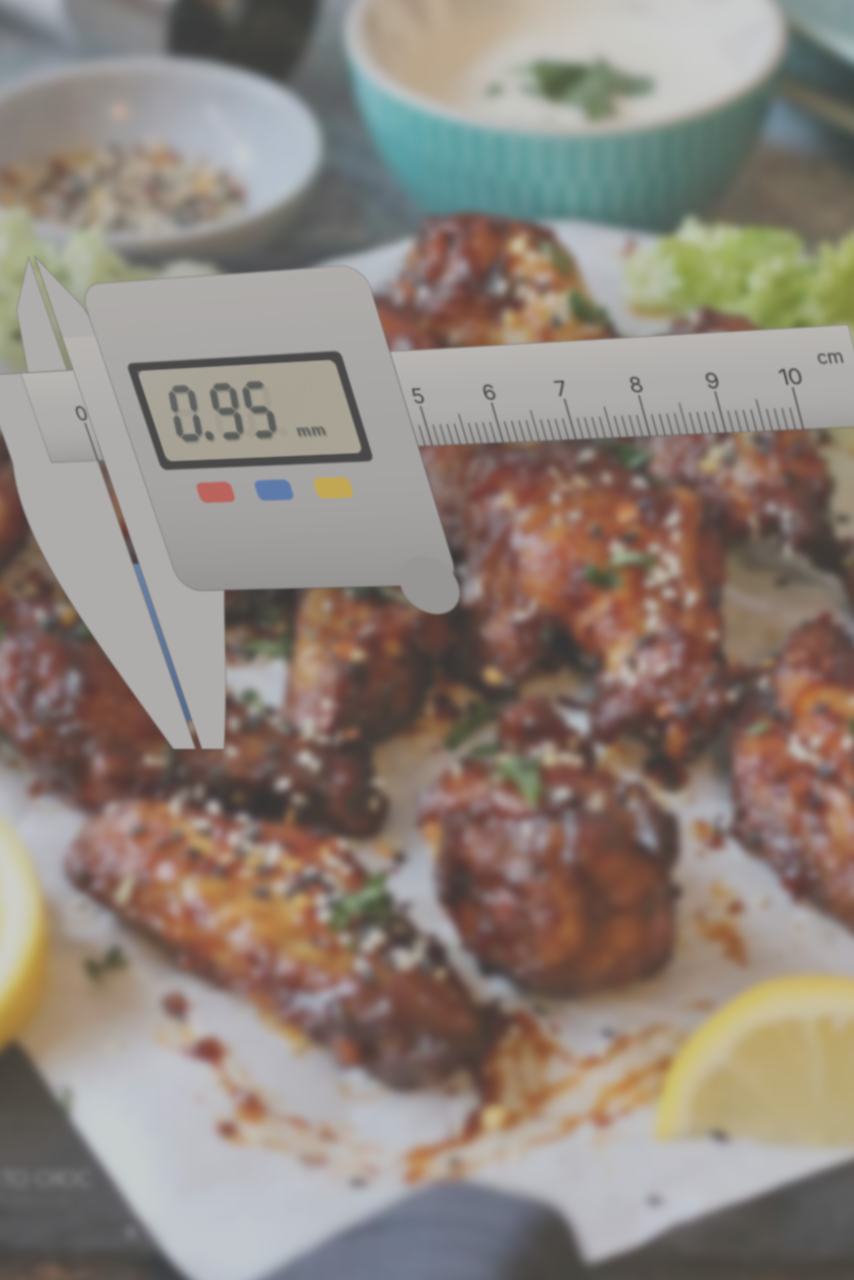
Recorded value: value=0.95 unit=mm
